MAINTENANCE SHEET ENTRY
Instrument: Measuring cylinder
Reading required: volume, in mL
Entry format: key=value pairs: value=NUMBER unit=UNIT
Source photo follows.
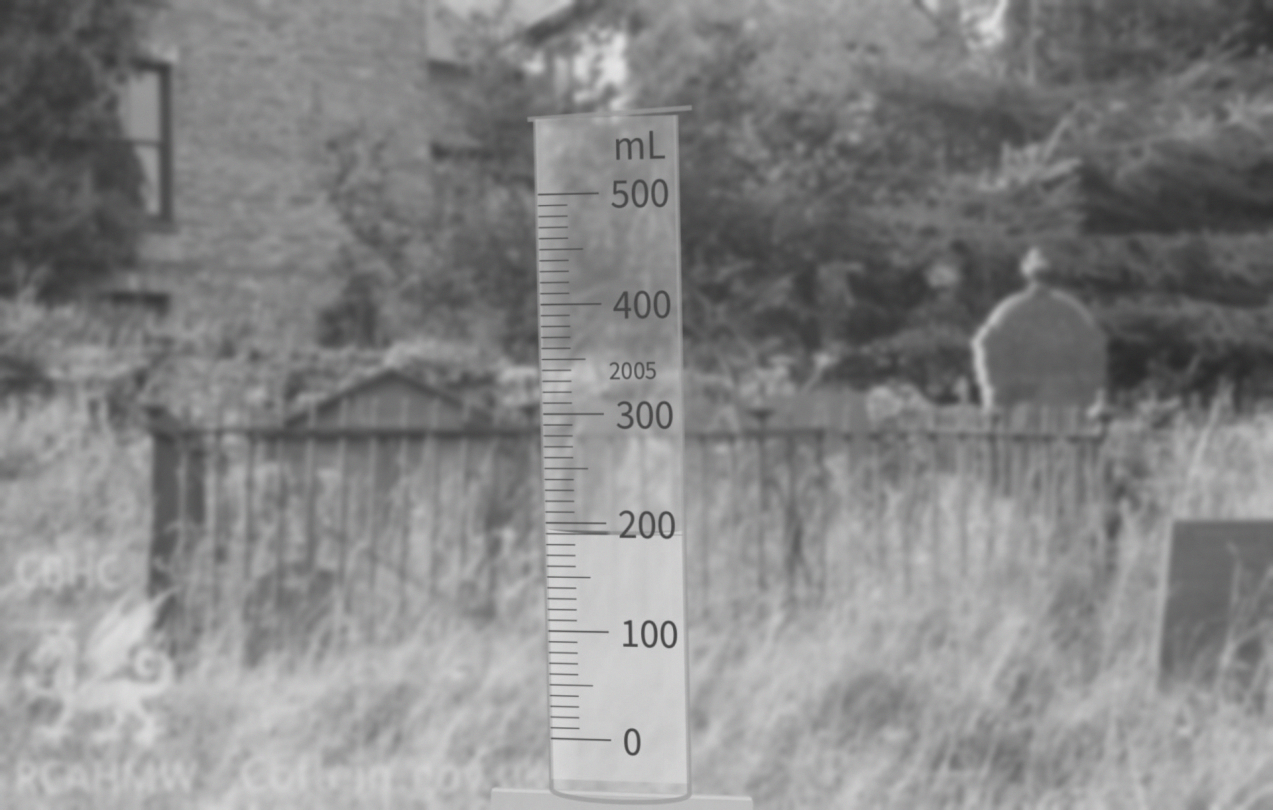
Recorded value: value=190 unit=mL
